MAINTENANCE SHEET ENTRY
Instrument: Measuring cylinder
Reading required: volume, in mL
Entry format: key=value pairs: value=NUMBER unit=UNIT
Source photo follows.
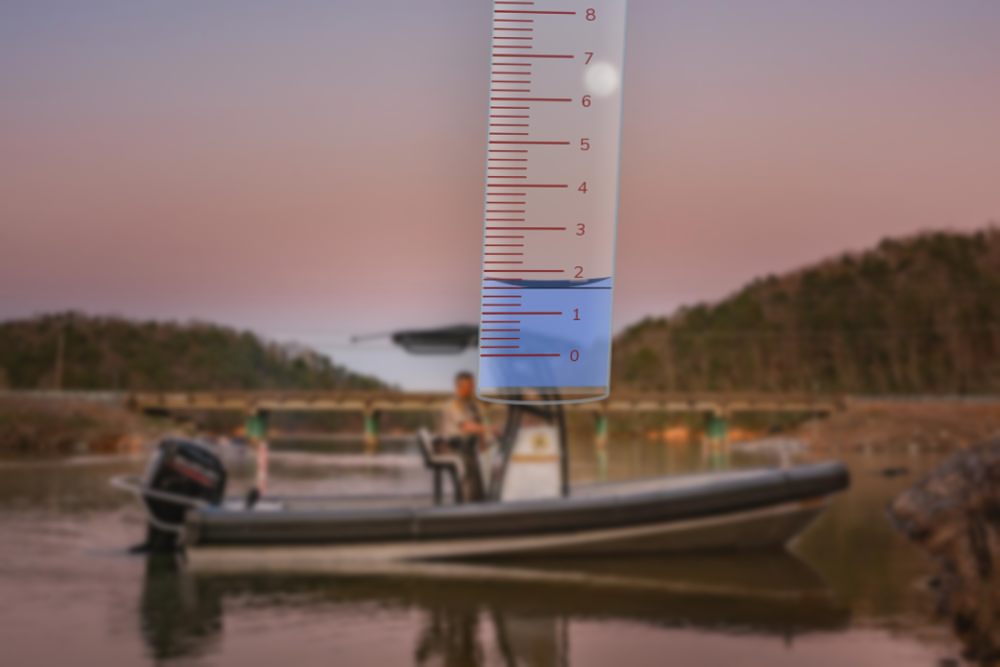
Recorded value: value=1.6 unit=mL
